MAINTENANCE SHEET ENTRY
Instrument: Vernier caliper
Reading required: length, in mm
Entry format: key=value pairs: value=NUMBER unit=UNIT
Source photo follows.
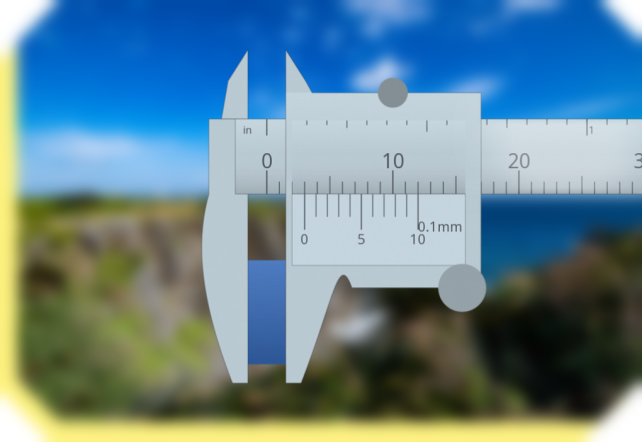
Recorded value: value=3.0 unit=mm
